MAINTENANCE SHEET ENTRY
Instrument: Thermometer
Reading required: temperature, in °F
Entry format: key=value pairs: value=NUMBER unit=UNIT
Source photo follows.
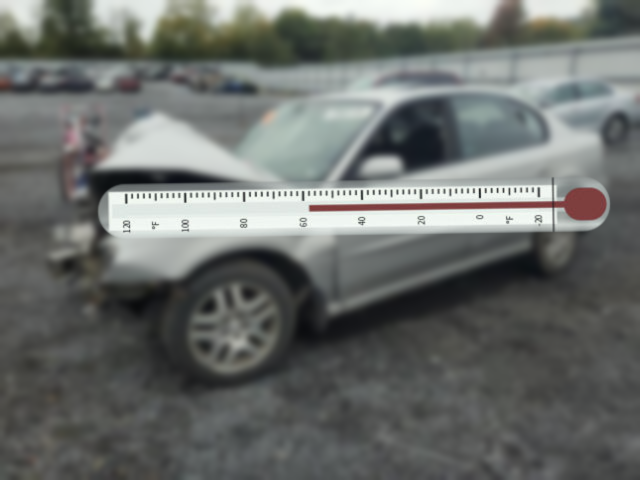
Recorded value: value=58 unit=°F
